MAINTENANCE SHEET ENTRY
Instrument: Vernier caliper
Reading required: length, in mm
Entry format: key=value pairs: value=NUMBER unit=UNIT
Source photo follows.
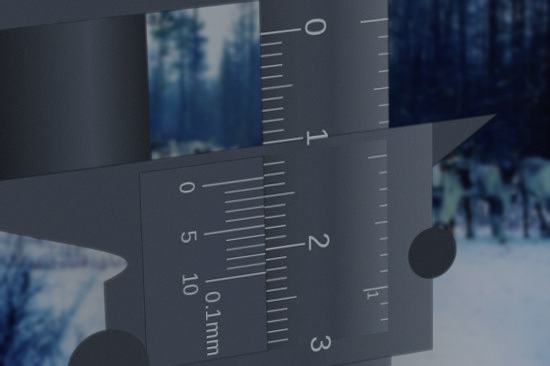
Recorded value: value=13.2 unit=mm
